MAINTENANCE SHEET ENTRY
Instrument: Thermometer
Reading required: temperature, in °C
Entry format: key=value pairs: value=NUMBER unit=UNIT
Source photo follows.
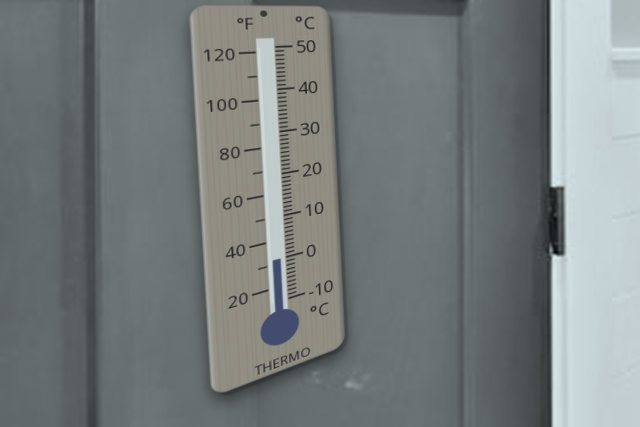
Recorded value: value=0 unit=°C
